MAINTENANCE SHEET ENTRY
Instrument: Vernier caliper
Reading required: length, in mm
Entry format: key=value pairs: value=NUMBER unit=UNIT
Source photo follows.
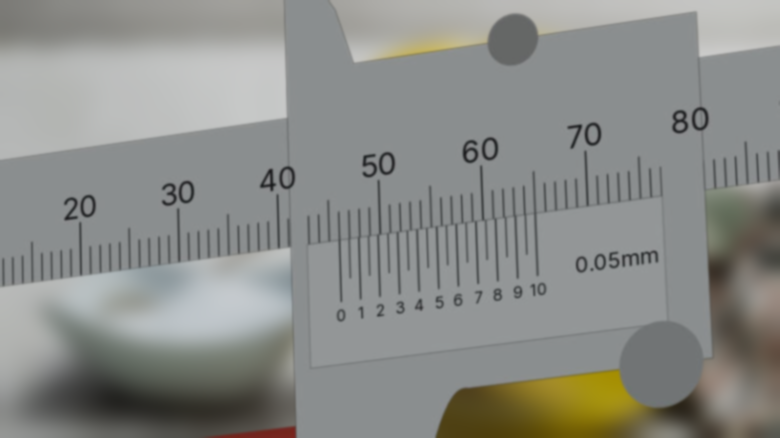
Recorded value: value=46.0 unit=mm
